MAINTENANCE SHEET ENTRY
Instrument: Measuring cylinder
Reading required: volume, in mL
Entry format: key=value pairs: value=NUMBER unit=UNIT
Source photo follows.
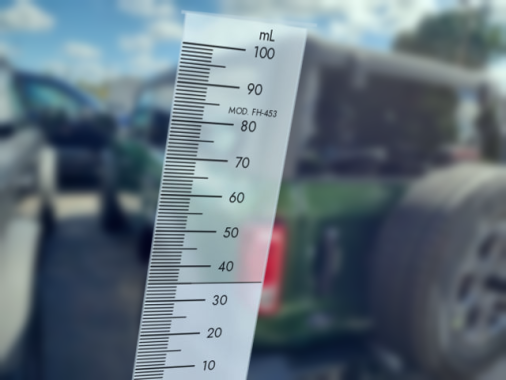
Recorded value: value=35 unit=mL
